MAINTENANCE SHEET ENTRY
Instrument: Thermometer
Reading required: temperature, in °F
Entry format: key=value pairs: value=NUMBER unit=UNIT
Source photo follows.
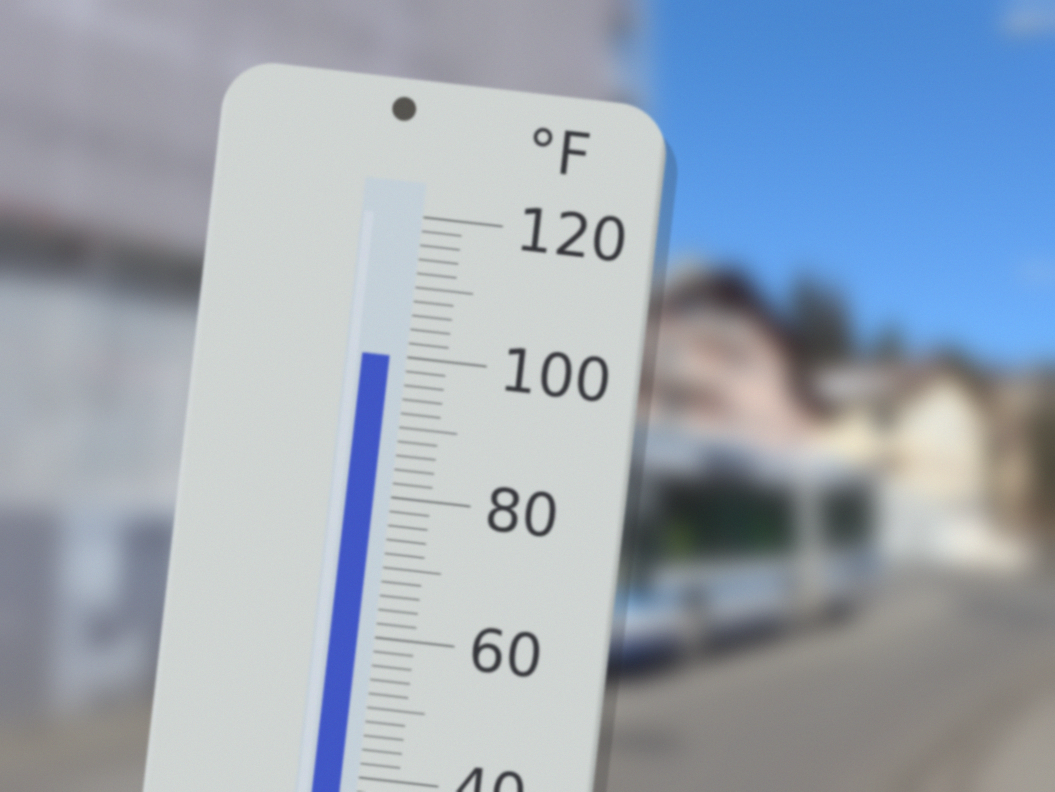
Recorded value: value=100 unit=°F
